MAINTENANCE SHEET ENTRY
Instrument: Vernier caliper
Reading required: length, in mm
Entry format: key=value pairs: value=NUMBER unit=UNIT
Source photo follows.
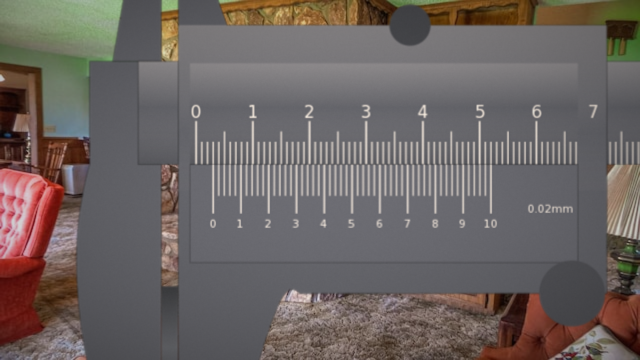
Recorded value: value=3.0 unit=mm
